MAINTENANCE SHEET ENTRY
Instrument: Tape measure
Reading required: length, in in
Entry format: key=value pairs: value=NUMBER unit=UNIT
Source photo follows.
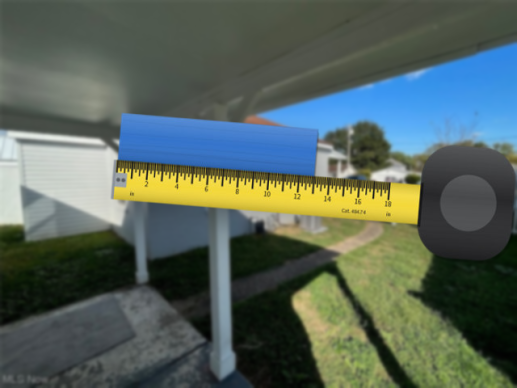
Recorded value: value=13 unit=in
